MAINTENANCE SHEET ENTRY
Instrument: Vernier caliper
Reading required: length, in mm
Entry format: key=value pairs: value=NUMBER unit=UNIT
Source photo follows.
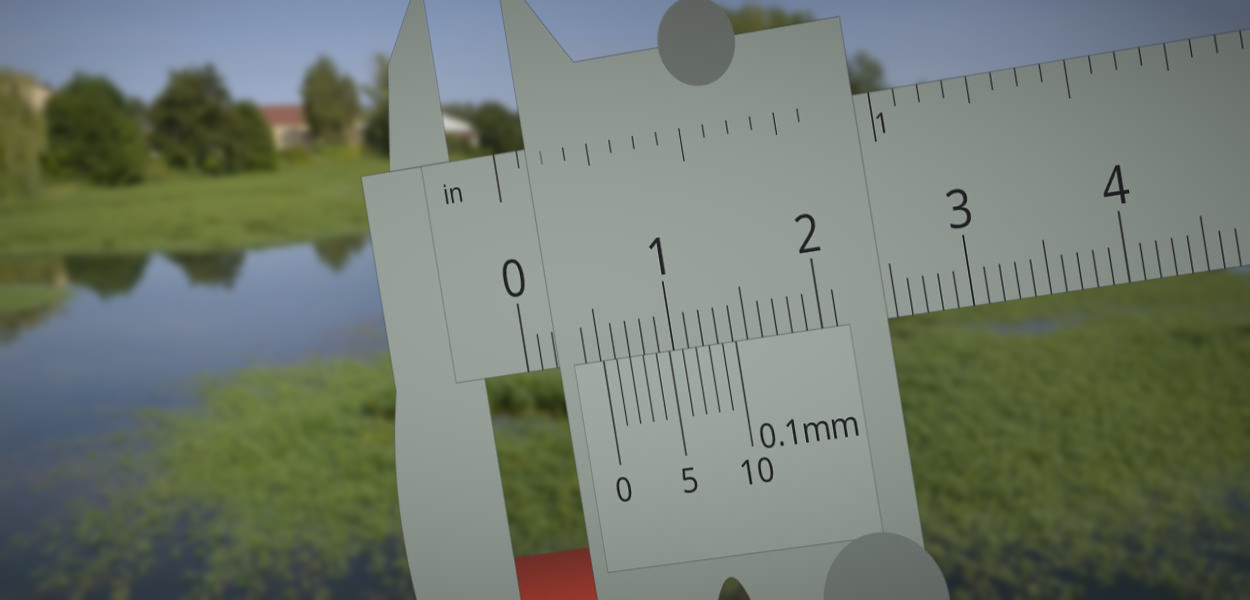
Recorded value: value=5.2 unit=mm
